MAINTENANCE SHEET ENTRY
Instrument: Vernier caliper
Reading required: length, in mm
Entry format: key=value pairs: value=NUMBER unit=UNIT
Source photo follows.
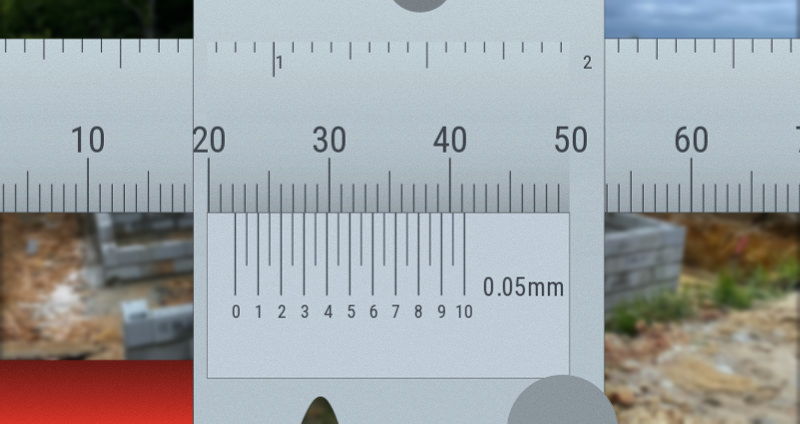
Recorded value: value=22.2 unit=mm
